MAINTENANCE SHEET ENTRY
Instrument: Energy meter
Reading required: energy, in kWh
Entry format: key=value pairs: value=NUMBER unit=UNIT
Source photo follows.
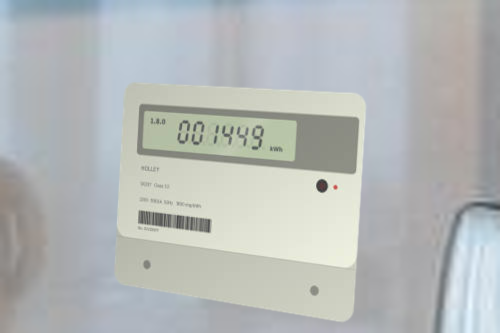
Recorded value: value=1449 unit=kWh
